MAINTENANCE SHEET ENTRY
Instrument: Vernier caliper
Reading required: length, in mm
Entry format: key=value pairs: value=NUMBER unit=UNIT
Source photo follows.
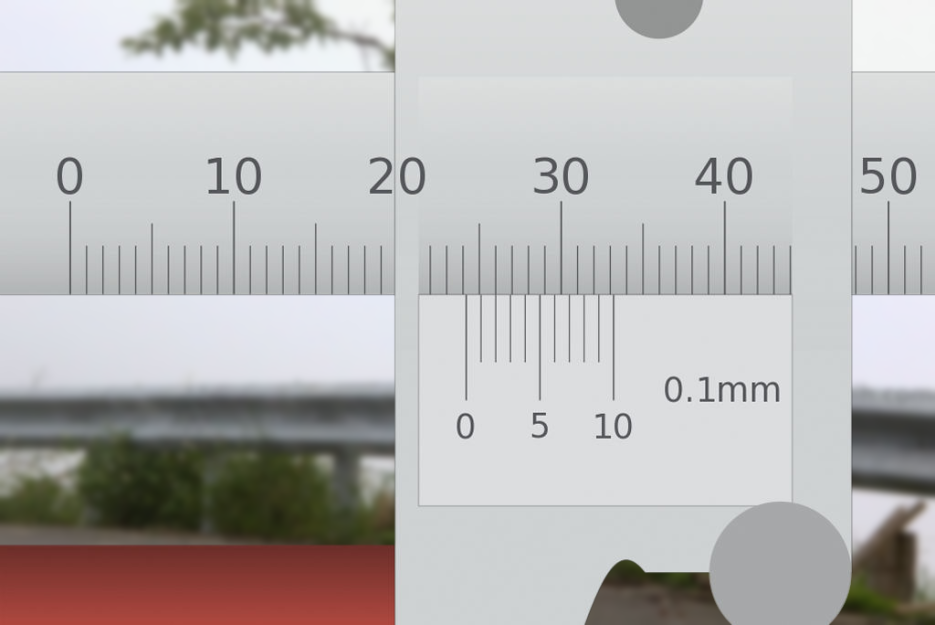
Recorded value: value=24.2 unit=mm
